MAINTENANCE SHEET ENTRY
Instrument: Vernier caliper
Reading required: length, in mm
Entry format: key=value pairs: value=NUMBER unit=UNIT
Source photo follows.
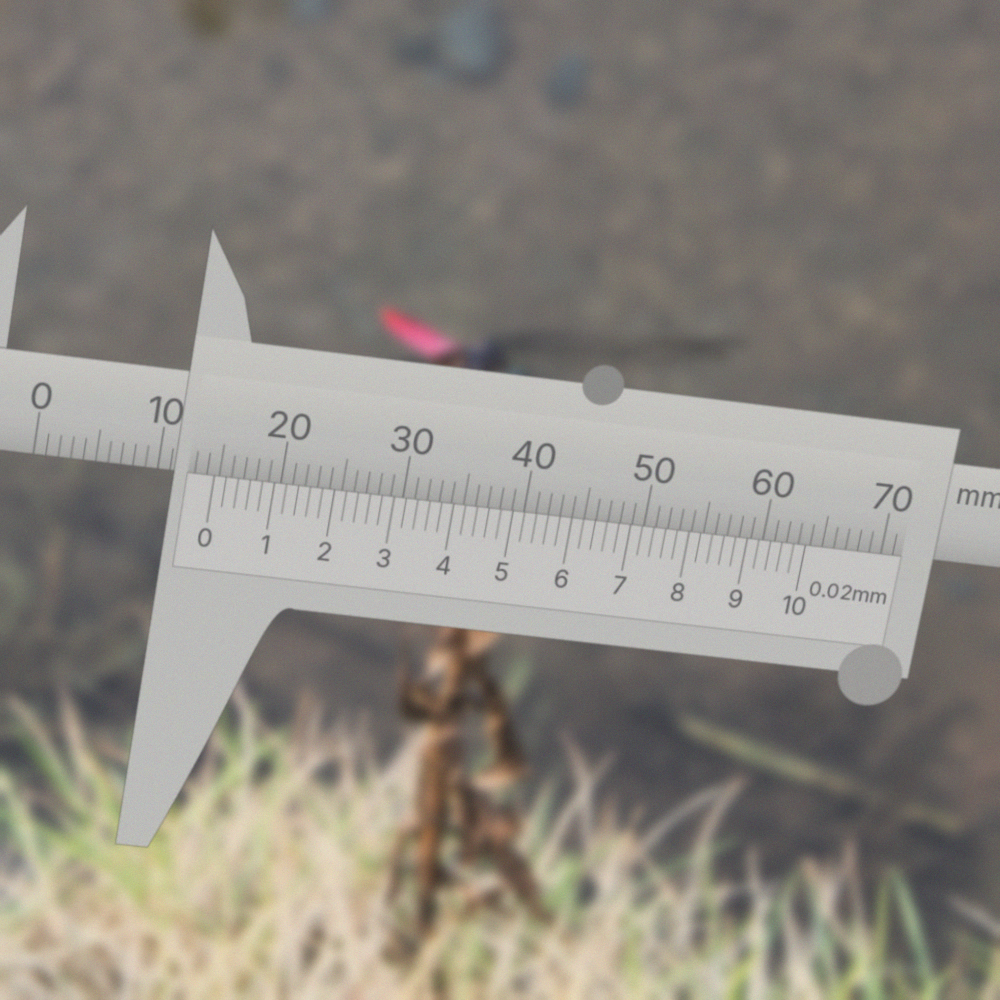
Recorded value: value=14.6 unit=mm
